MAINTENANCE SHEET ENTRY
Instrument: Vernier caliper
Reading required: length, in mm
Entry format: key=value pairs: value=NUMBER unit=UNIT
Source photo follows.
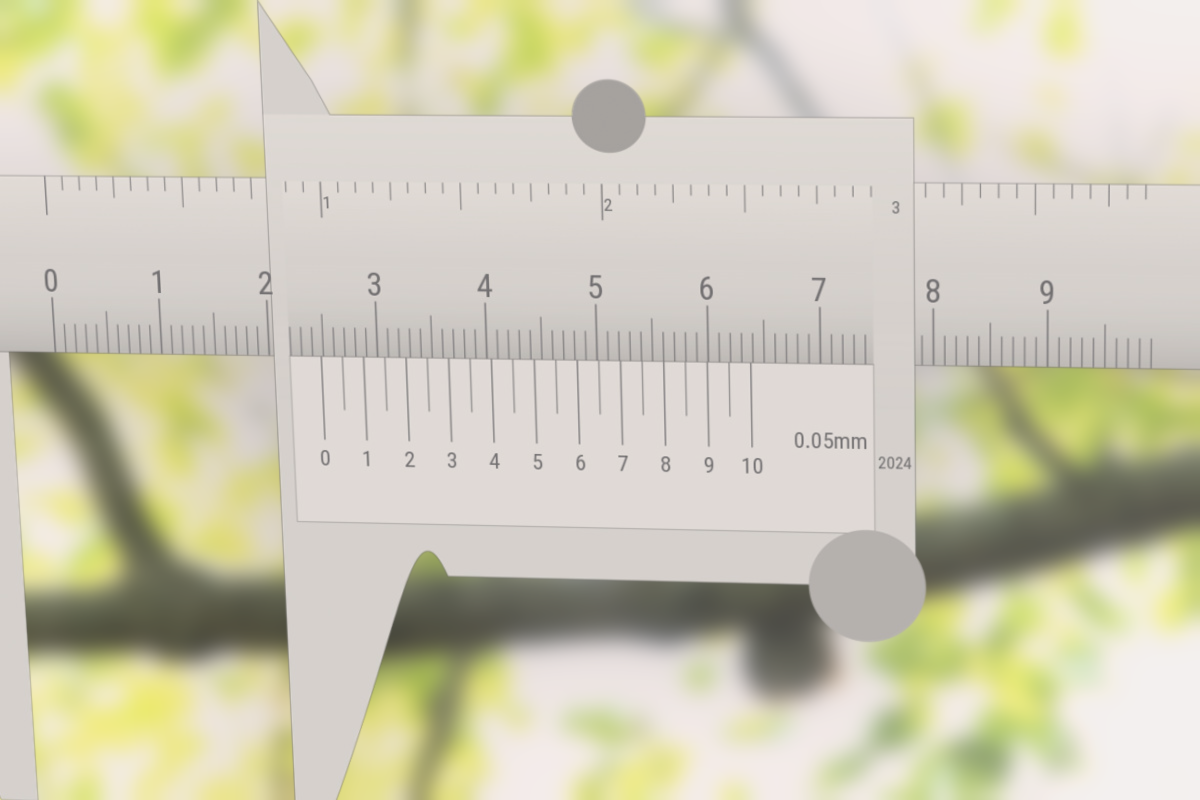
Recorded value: value=24.8 unit=mm
